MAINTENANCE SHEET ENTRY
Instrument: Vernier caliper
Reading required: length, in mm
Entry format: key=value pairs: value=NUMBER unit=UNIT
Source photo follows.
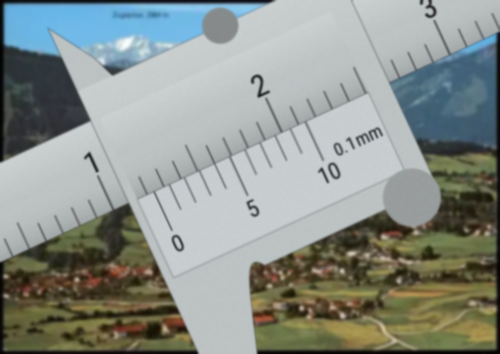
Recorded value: value=12.4 unit=mm
